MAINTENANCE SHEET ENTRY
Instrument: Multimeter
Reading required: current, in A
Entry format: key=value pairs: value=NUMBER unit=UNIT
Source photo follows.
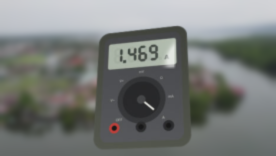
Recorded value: value=1.469 unit=A
